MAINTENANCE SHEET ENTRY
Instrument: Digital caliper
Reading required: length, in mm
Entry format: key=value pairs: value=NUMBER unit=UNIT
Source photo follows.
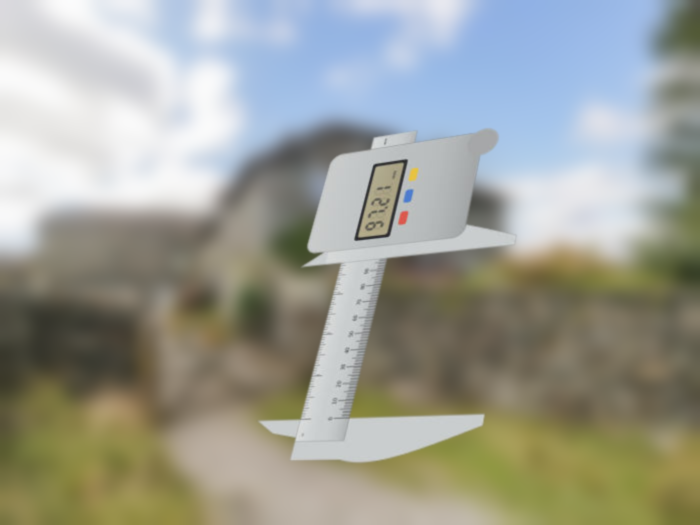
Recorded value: value=97.21 unit=mm
